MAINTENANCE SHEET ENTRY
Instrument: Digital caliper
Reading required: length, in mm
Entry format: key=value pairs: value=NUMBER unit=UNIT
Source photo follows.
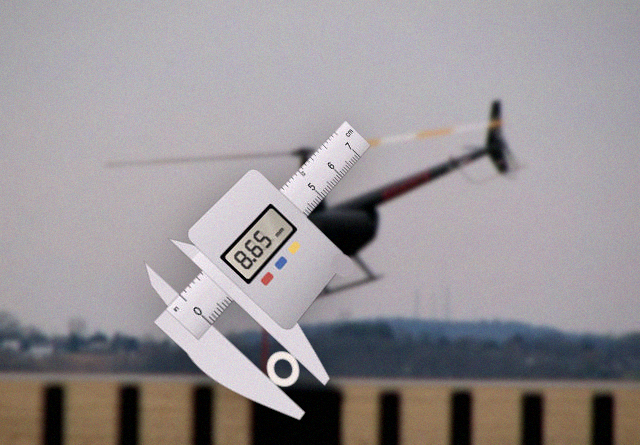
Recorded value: value=8.65 unit=mm
